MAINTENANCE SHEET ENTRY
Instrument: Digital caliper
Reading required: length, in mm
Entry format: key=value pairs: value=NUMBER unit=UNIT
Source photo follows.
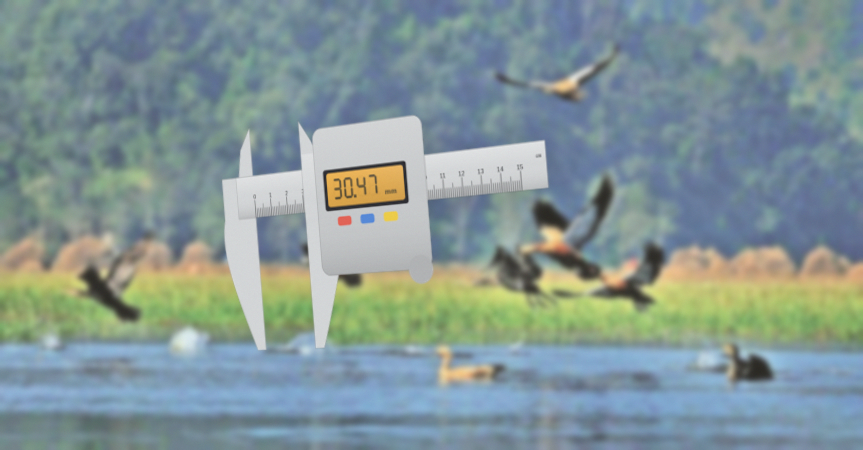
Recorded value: value=30.47 unit=mm
